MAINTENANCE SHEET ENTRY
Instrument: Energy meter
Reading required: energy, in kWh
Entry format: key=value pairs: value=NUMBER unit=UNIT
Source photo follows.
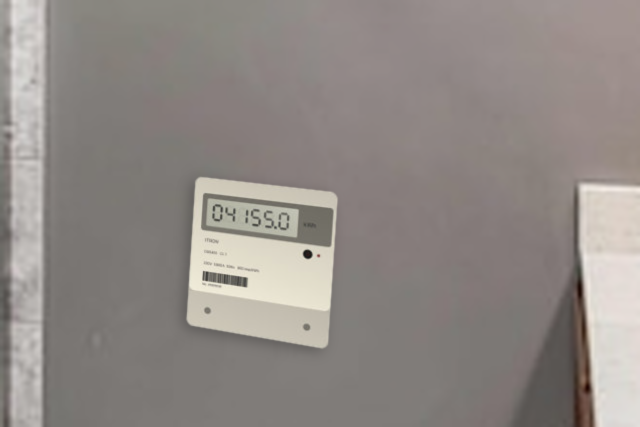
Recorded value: value=4155.0 unit=kWh
